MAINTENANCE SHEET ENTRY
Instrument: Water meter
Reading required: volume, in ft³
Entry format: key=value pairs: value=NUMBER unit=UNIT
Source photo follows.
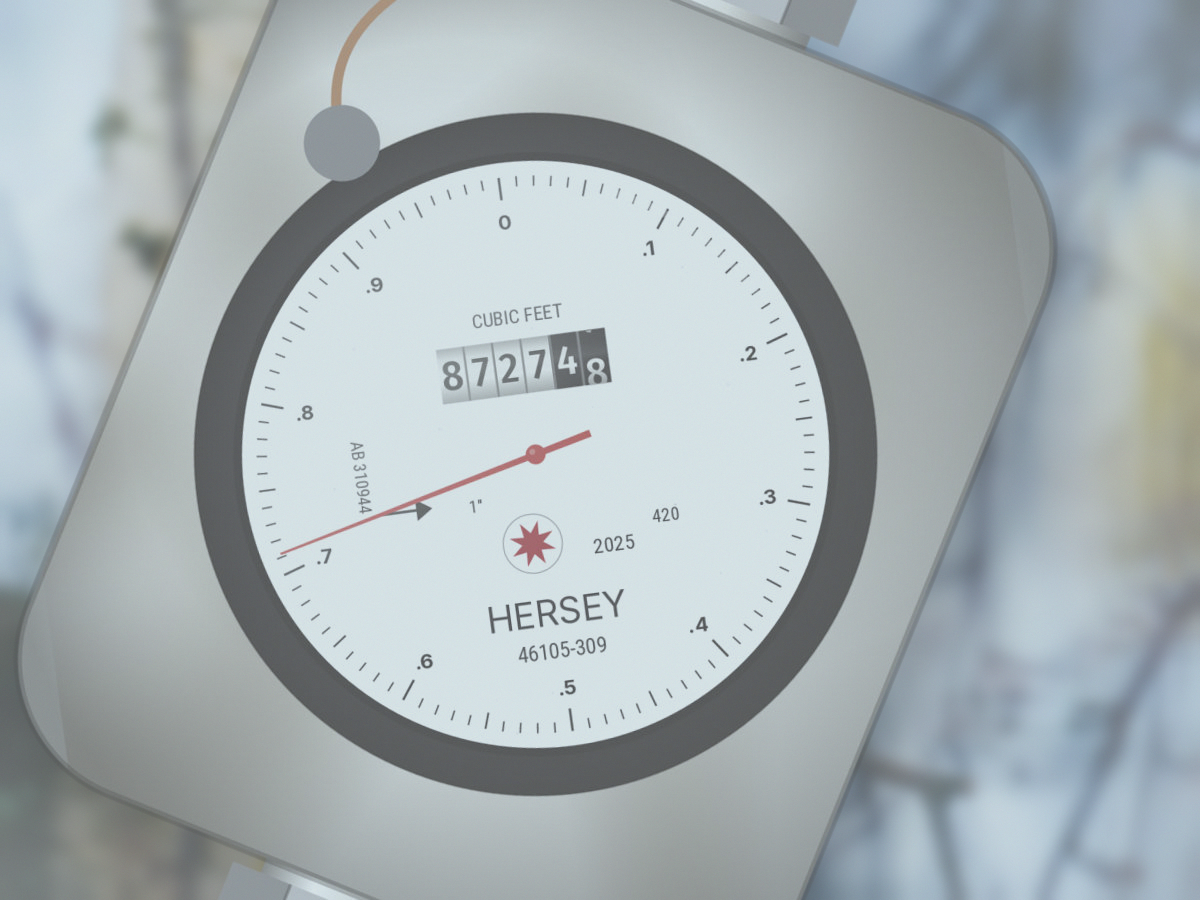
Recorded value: value=872747.71 unit=ft³
